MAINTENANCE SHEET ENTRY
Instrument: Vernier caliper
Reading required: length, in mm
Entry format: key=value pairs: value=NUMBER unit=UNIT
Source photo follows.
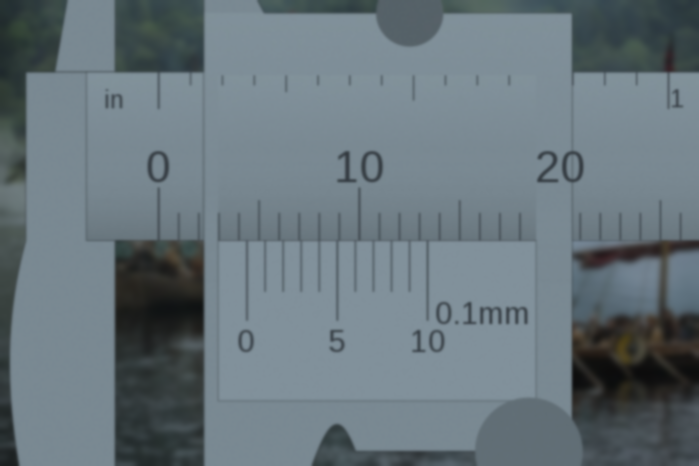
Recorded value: value=4.4 unit=mm
